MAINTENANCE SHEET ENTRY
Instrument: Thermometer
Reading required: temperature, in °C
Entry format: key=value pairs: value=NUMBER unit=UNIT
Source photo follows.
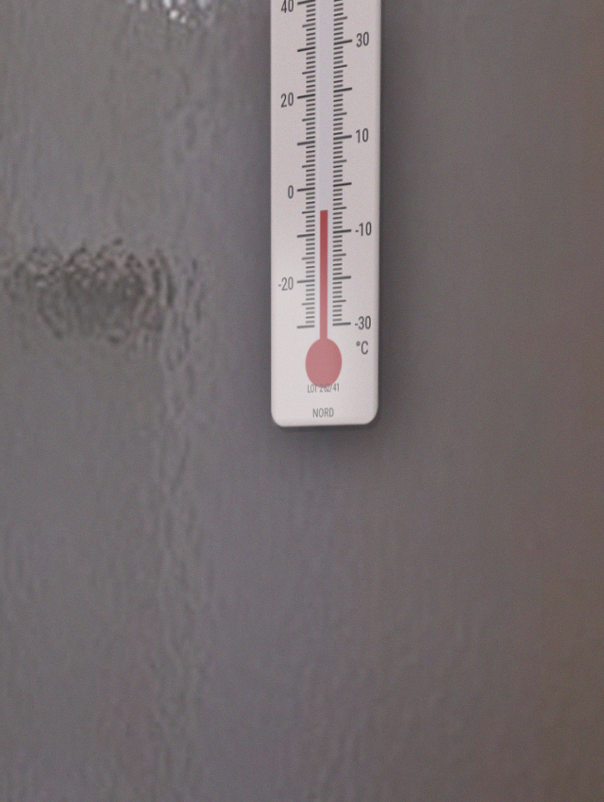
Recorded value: value=-5 unit=°C
